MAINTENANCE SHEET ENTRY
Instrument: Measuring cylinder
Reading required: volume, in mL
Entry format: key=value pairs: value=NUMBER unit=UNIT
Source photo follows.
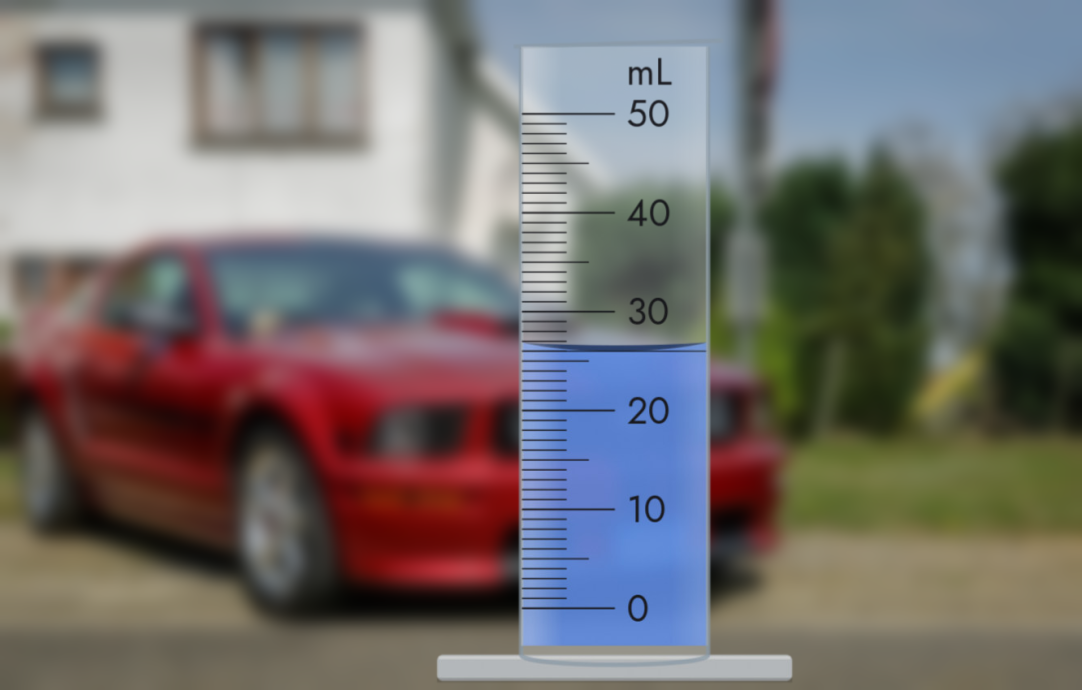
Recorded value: value=26 unit=mL
